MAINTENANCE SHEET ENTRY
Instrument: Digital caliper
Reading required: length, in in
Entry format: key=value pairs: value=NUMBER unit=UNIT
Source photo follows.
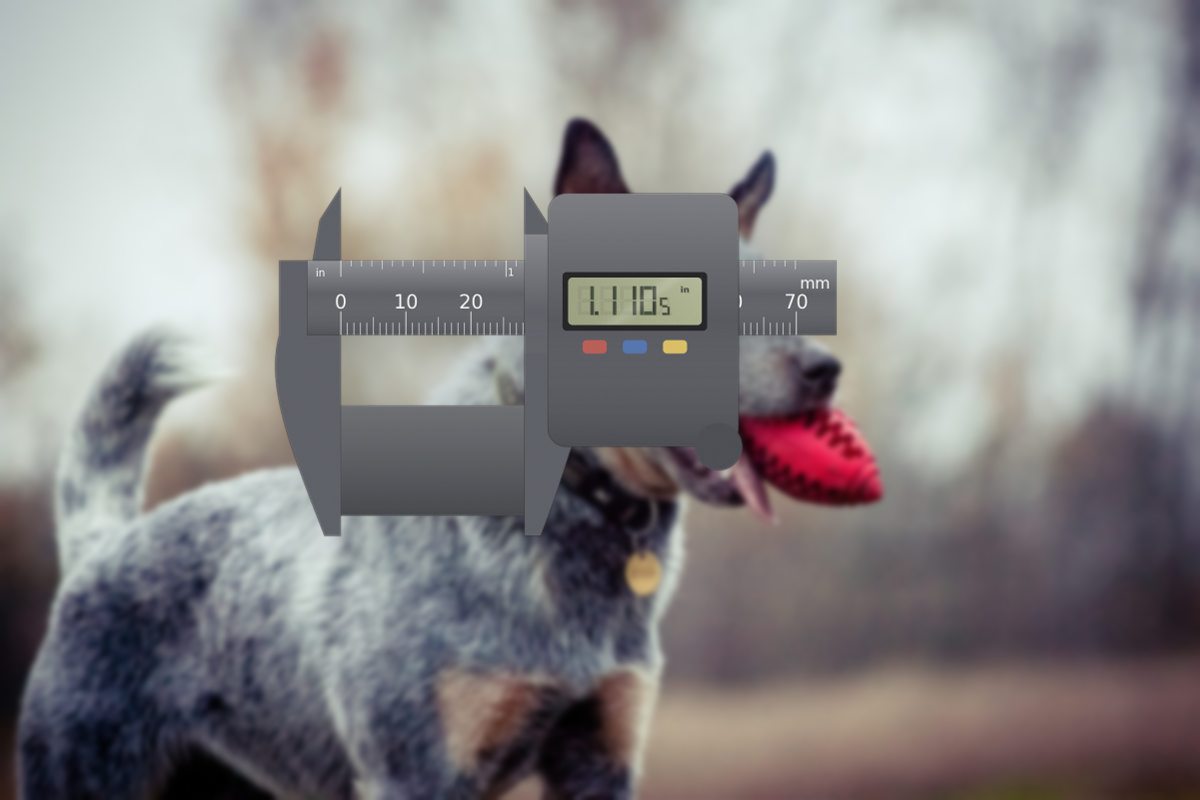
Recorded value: value=1.1105 unit=in
